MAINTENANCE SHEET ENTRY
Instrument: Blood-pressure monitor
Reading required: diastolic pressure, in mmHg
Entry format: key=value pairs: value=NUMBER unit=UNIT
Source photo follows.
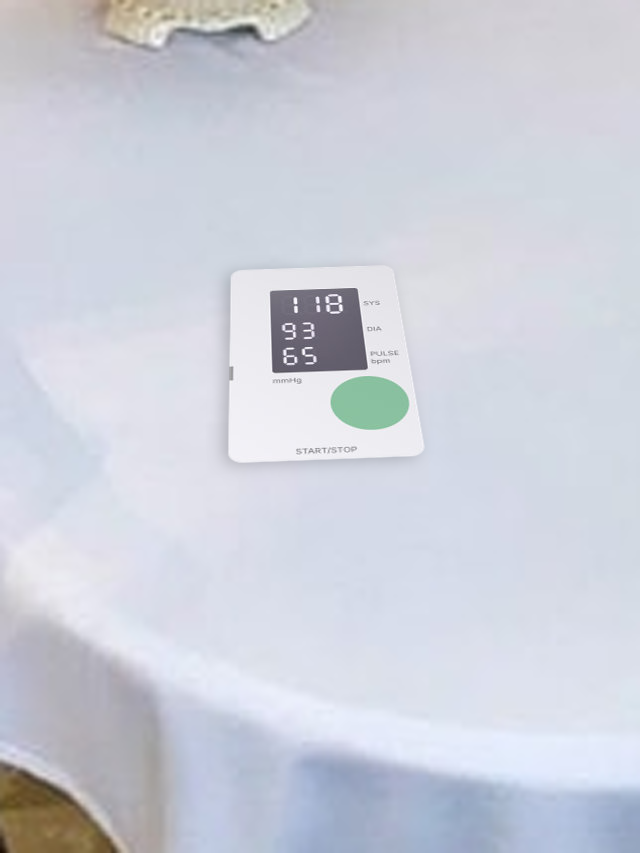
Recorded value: value=93 unit=mmHg
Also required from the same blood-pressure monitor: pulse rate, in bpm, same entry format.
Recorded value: value=65 unit=bpm
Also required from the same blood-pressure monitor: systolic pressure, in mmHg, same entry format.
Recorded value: value=118 unit=mmHg
